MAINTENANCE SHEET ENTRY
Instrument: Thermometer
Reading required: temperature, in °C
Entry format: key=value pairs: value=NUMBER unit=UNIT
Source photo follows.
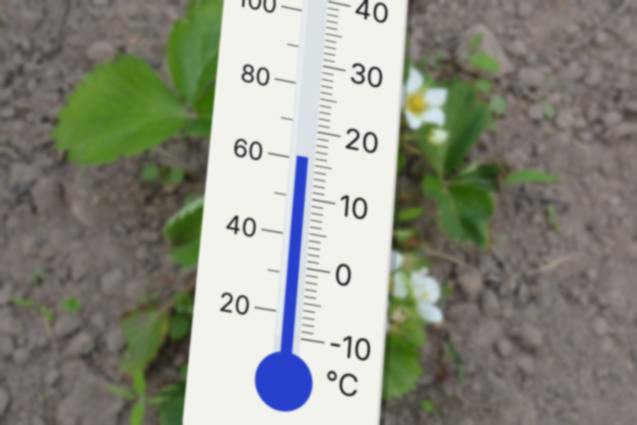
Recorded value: value=16 unit=°C
